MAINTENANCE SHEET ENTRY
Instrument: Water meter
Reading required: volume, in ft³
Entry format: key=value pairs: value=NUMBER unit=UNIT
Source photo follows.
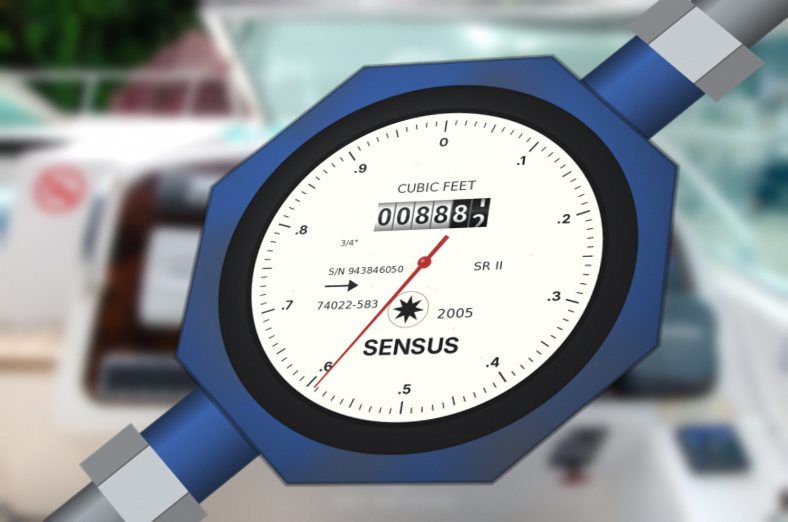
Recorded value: value=8881.59 unit=ft³
